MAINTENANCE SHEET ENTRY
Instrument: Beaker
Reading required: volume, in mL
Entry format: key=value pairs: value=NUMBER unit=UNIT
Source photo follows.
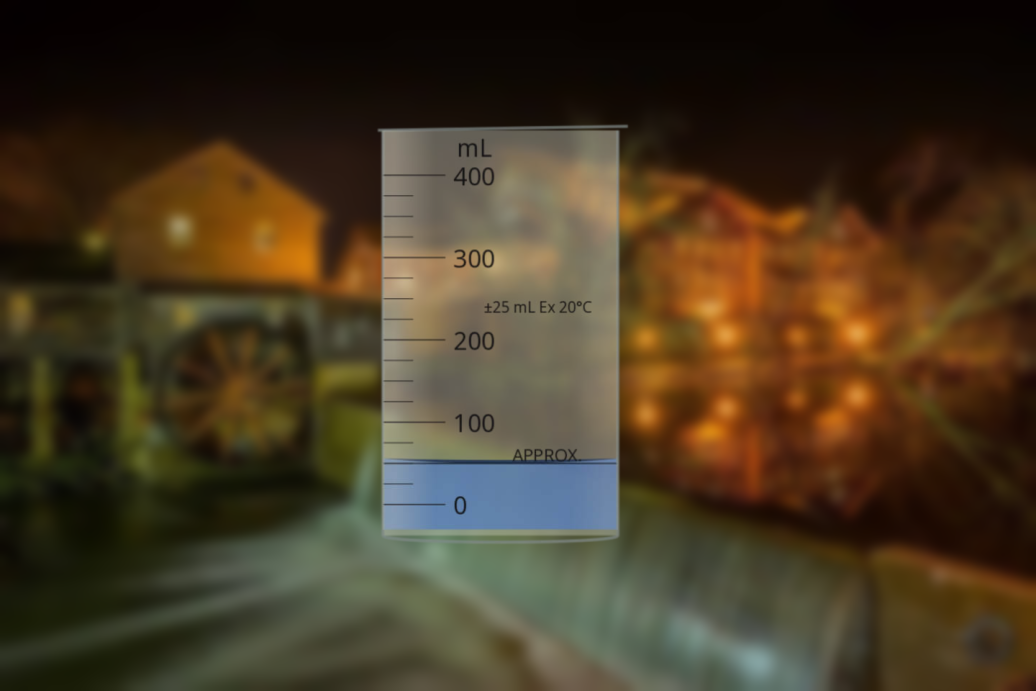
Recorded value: value=50 unit=mL
